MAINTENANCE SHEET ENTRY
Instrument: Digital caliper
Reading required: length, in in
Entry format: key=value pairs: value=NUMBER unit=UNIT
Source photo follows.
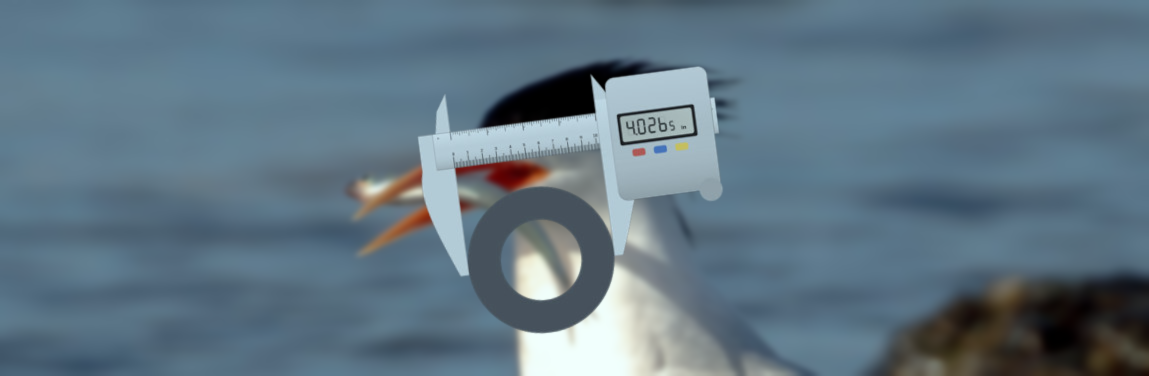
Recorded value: value=4.0265 unit=in
